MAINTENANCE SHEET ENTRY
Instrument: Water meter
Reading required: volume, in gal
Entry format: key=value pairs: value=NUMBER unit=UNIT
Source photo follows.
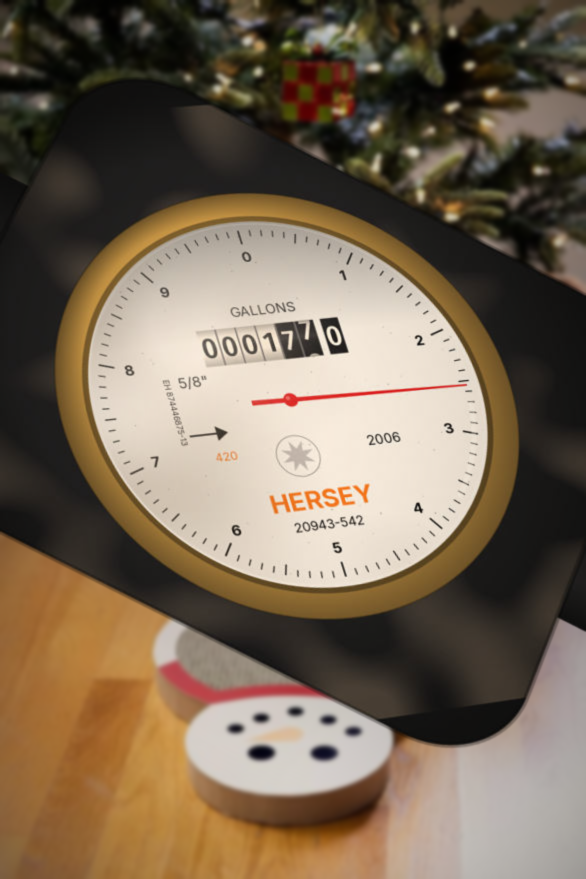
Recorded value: value=1772.5 unit=gal
